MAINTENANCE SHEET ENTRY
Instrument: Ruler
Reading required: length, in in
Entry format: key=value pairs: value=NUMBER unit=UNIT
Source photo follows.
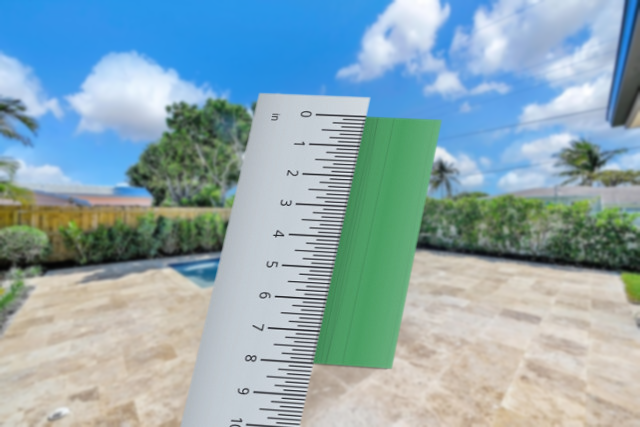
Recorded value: value=8 unit=in
